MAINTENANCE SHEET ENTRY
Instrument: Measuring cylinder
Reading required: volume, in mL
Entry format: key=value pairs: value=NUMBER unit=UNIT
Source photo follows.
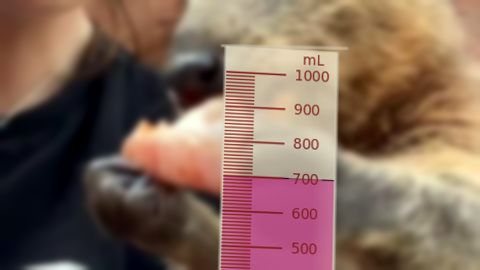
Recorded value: value=700 unit=mL
